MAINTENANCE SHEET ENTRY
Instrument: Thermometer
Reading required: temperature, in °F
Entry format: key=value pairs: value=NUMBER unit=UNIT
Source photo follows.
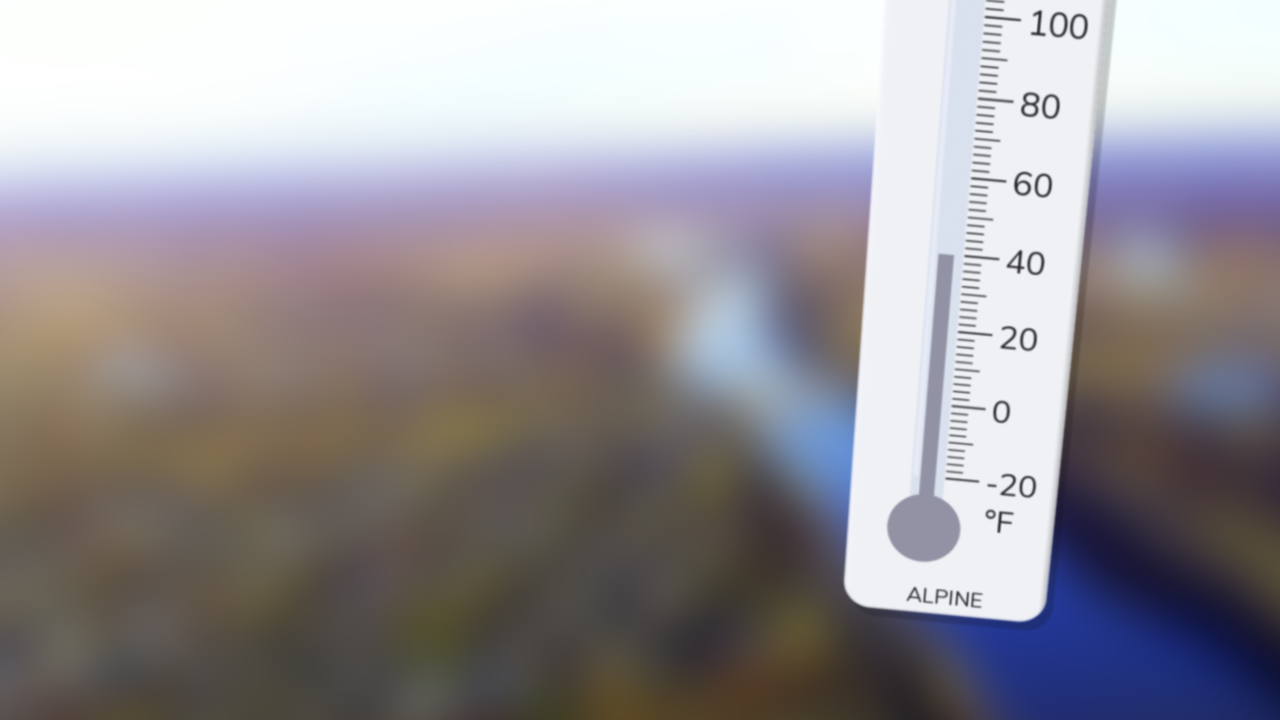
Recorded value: value=40 unit=°F
